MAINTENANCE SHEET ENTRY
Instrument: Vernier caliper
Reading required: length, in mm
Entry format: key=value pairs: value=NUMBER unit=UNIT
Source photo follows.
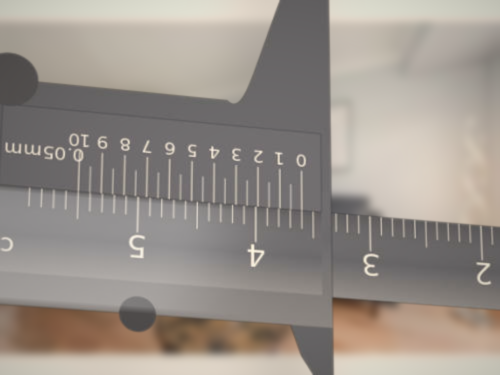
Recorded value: value=36.0 unit=mm
